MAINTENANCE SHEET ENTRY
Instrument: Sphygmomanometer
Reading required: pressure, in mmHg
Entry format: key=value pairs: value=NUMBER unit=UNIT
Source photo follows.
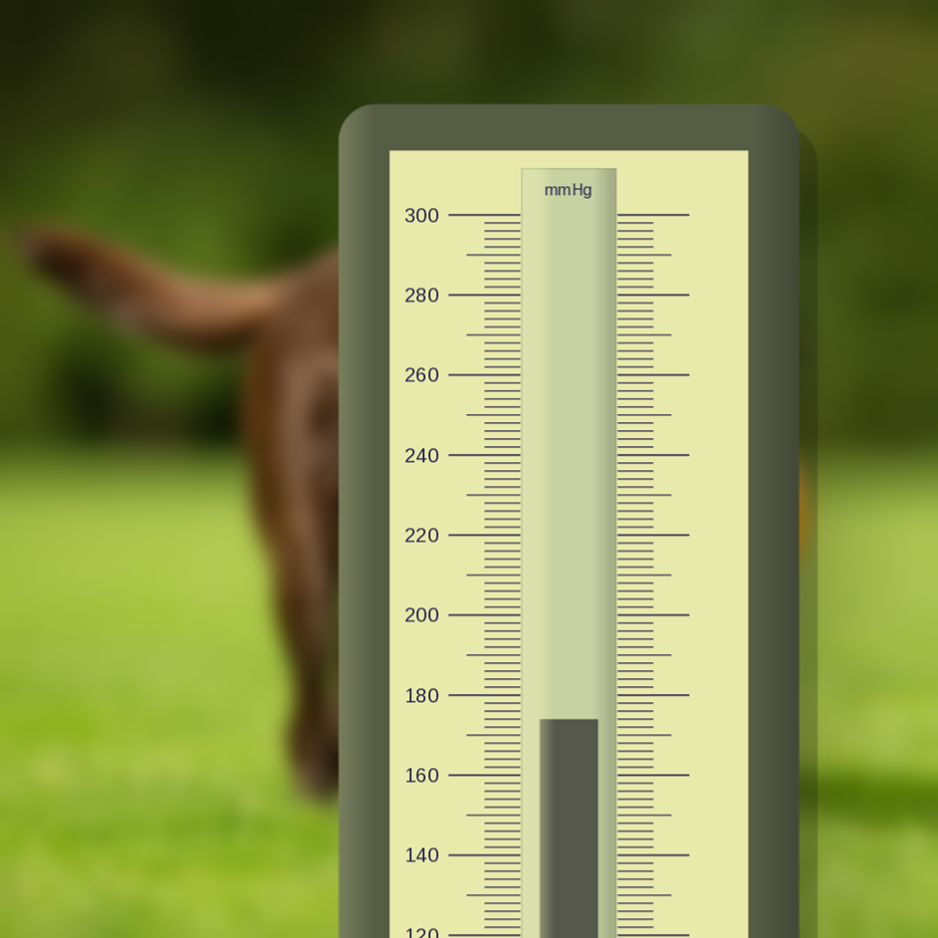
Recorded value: value=174 unit=mmHg
